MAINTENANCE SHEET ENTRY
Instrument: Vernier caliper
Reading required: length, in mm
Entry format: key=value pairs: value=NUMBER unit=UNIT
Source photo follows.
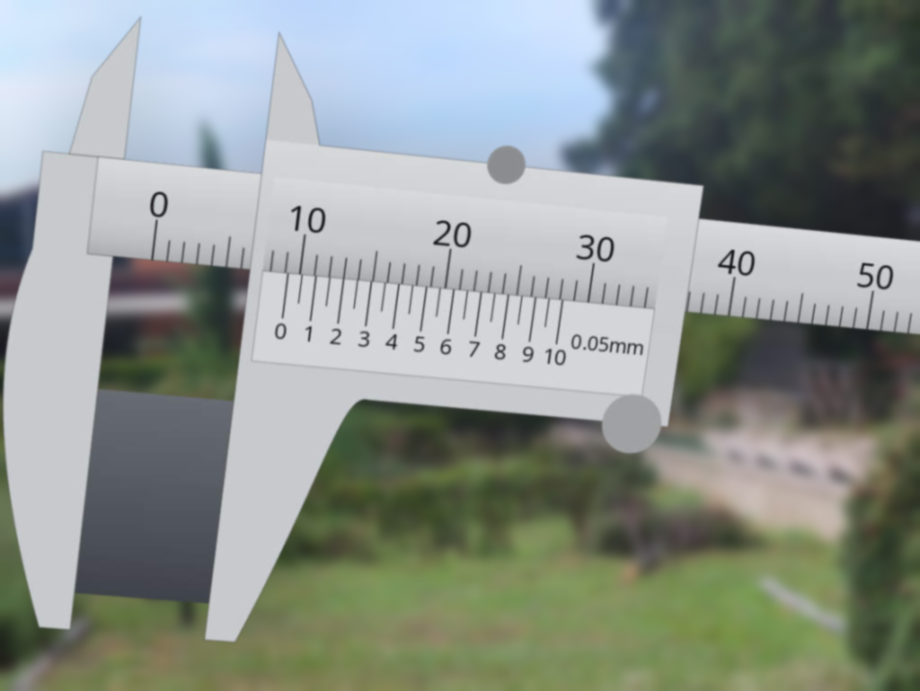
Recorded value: value=9.2 unit=mm
